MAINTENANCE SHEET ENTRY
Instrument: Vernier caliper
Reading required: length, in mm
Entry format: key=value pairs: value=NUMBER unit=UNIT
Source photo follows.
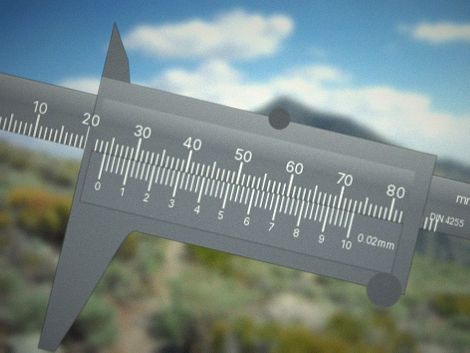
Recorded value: value=24.0 unit=mm
